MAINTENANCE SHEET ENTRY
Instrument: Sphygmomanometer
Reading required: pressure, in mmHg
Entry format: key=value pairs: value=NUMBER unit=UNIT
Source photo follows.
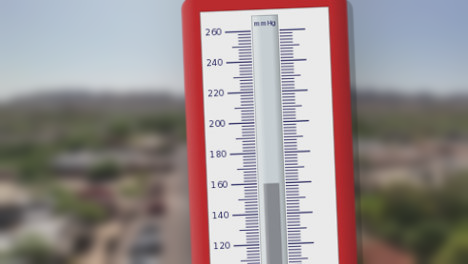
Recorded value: value=160 unit=mmHg
